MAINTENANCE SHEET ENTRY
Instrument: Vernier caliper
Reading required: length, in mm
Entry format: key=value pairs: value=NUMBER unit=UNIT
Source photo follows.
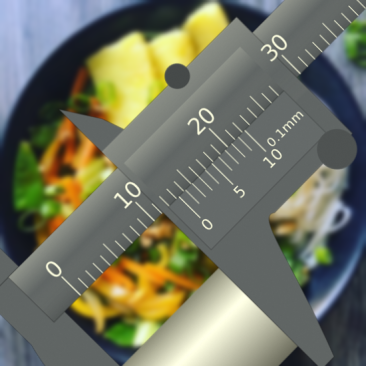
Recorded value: value=13.3 unit=mm
